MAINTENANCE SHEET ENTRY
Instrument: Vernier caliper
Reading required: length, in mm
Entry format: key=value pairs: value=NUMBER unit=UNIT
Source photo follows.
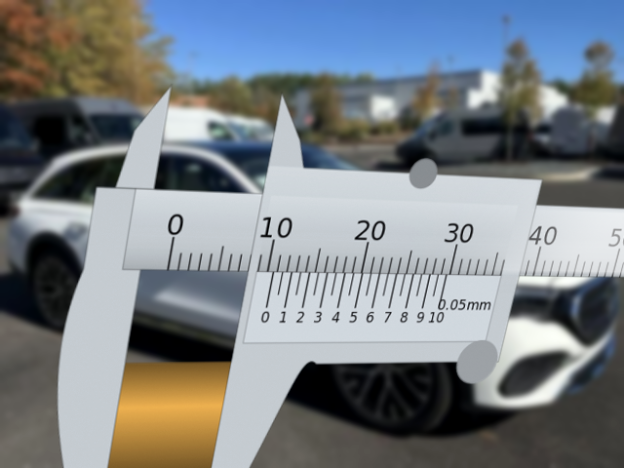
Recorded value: value=10.6 unit=mm
